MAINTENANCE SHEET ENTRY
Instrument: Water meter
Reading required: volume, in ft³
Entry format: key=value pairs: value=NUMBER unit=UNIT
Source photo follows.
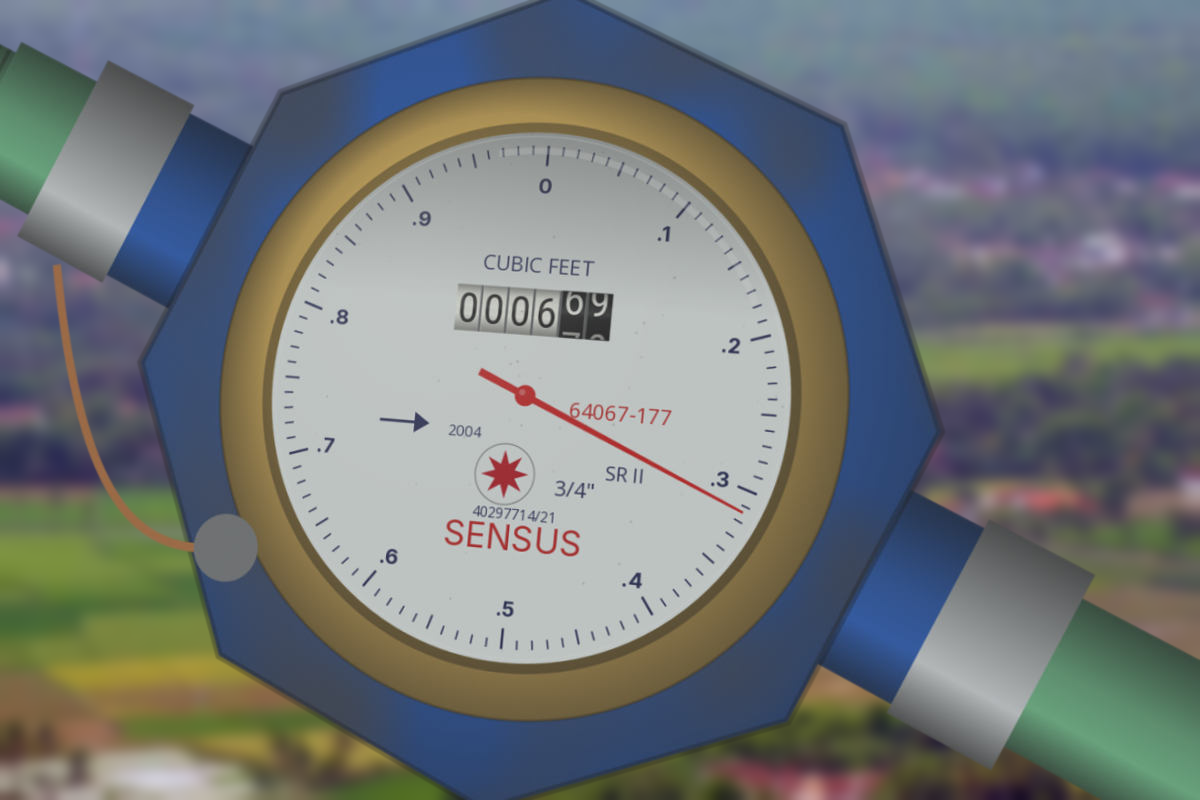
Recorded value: value=669.31 unit=ft³
